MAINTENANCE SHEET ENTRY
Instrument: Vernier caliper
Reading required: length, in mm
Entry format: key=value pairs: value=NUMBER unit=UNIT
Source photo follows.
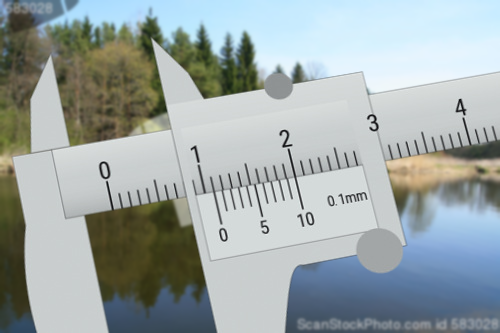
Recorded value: value=11.0 unit=mm
